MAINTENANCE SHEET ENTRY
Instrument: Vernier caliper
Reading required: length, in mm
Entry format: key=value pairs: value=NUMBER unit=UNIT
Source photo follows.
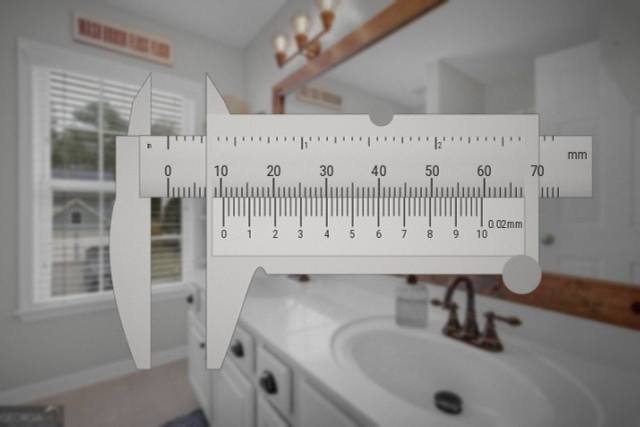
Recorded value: value=10.5 unit=mm
